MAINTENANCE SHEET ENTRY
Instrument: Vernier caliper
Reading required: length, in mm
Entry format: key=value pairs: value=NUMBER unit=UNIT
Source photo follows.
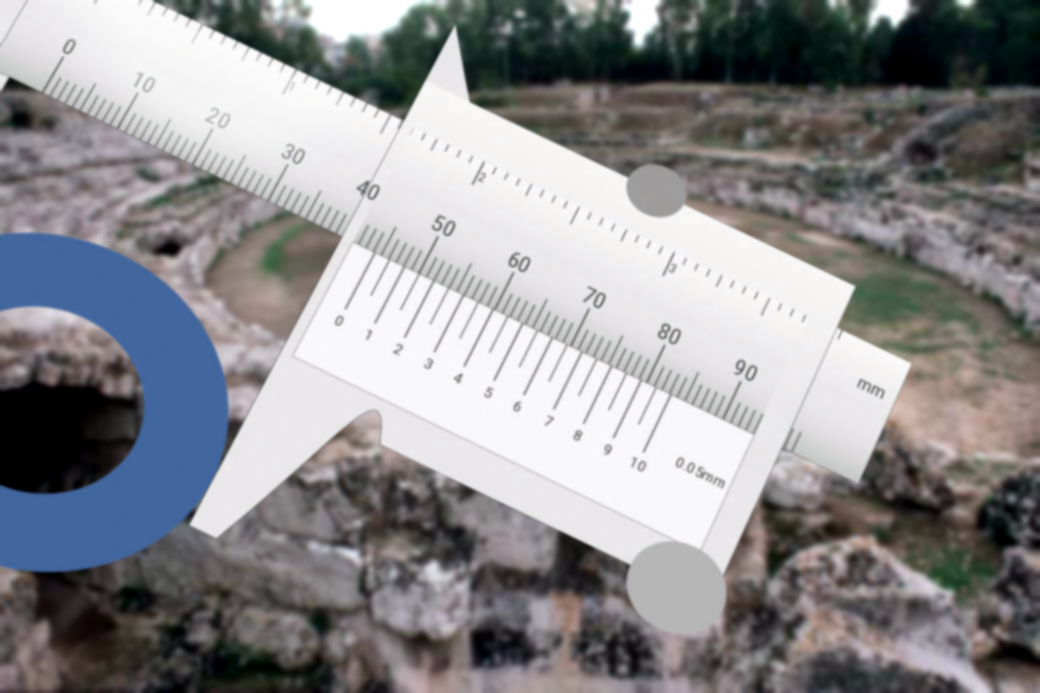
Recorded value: value=44.2 unit=mm
